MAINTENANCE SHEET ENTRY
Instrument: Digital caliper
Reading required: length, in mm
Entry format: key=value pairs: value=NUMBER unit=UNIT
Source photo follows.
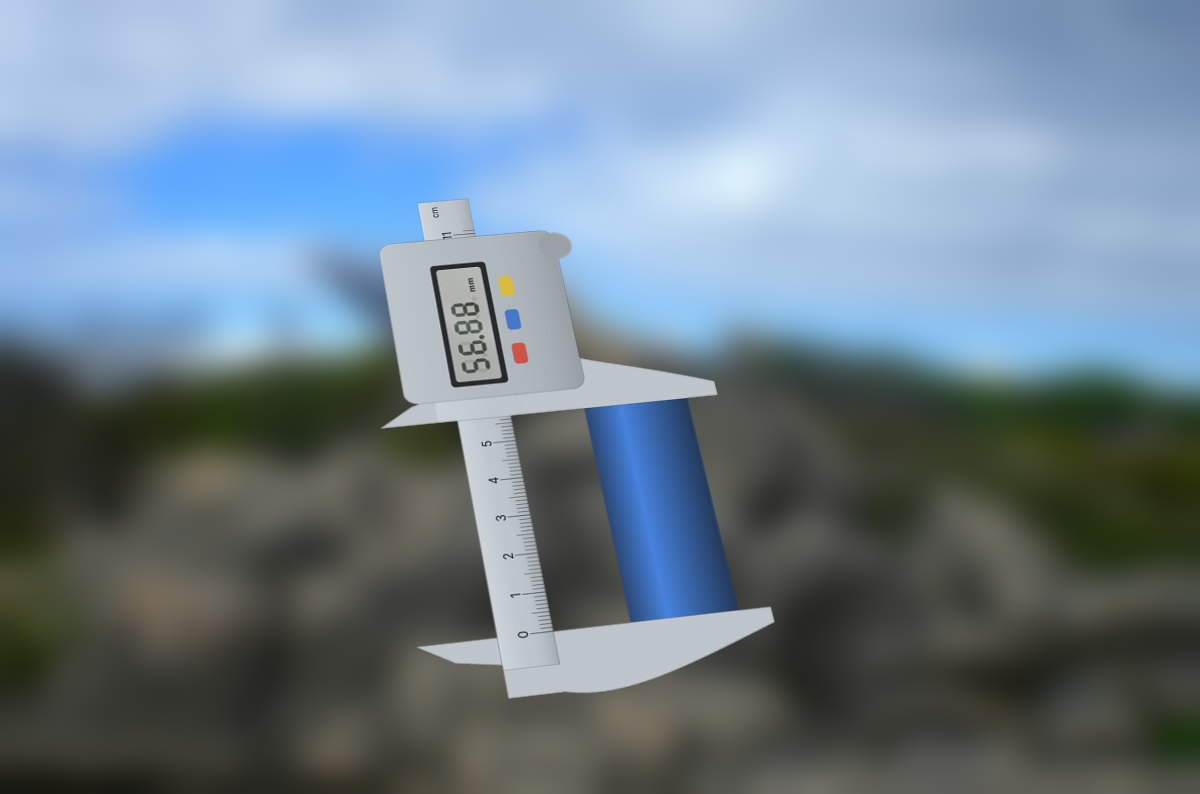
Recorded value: value=56.88 unit=mm
